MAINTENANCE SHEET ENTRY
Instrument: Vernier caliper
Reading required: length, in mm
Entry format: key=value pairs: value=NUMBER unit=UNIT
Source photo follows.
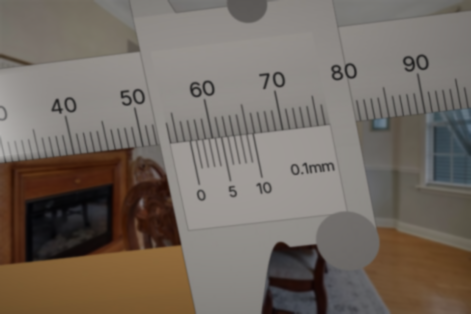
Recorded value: value=56.8 unit=mm
